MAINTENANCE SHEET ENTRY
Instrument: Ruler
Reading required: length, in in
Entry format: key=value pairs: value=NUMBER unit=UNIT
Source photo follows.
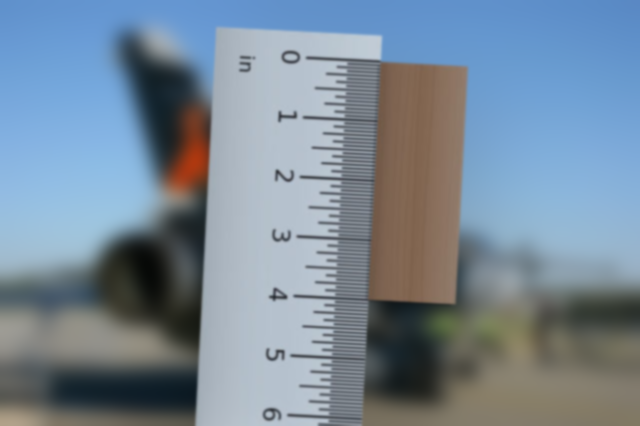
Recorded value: value=4 unit=in
